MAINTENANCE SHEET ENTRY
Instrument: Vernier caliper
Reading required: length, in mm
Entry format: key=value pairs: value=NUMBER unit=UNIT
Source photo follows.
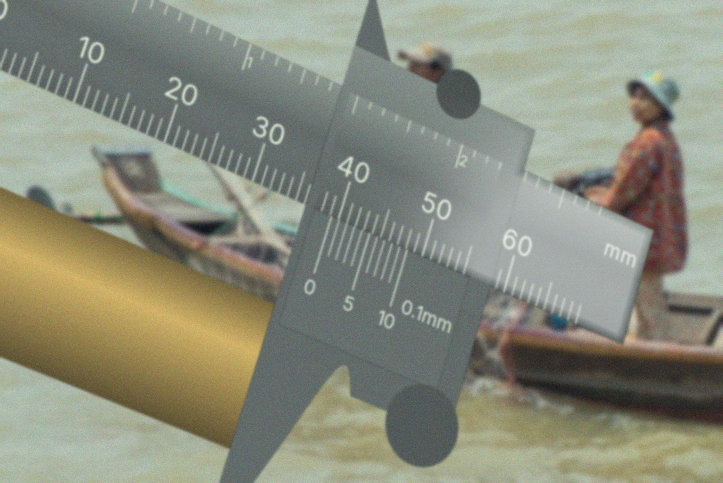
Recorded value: value=39.2 unit=mm
